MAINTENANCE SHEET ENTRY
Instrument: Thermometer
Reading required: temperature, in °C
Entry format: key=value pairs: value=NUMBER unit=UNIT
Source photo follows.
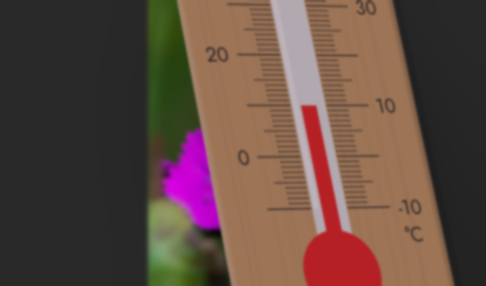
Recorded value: value=10 unit=°C
